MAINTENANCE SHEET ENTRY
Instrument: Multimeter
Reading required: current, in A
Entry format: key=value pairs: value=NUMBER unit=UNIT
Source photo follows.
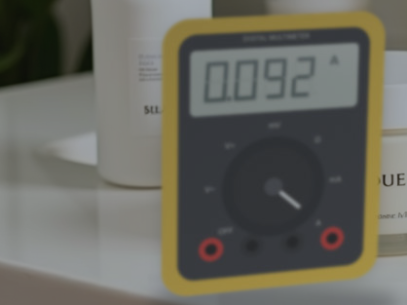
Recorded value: value=0.092 unit=A
